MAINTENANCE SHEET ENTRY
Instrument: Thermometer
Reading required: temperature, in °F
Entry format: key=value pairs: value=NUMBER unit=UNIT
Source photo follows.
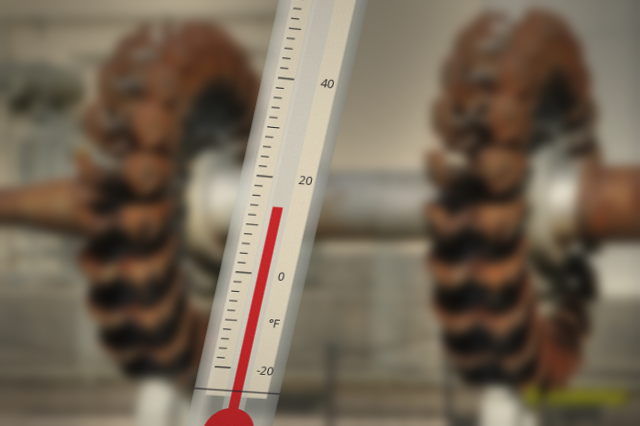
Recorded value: value=14 unit=°F
